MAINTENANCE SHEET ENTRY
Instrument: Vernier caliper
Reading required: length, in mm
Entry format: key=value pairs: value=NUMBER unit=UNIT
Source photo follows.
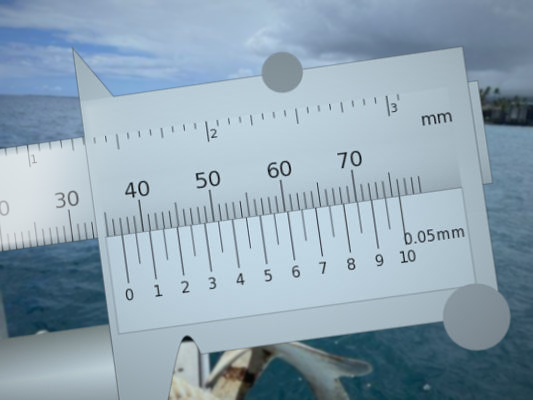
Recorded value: value=37.0 unit=mm
